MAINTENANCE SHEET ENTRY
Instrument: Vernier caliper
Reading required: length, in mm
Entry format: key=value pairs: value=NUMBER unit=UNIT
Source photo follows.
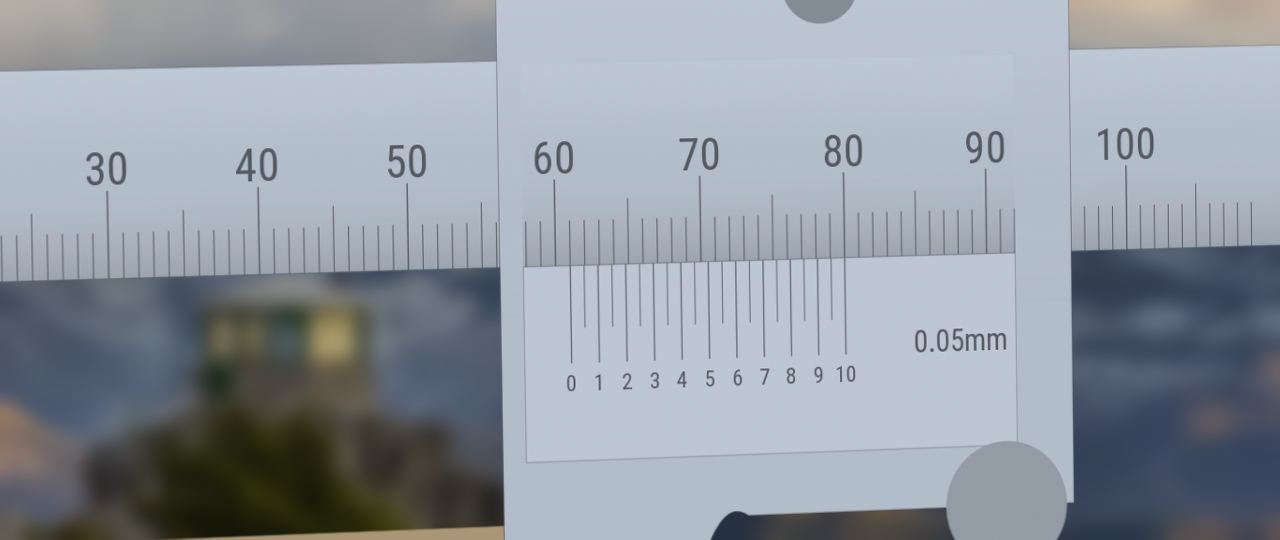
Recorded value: value=61.0 unit=mm
